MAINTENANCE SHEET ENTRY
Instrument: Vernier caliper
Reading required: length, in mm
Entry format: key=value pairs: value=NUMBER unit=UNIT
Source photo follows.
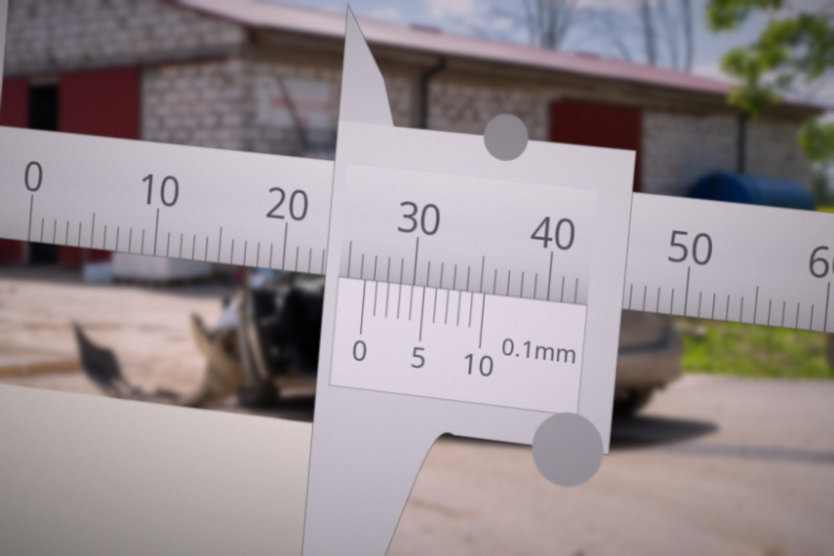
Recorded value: value=26.3 unit=mm
